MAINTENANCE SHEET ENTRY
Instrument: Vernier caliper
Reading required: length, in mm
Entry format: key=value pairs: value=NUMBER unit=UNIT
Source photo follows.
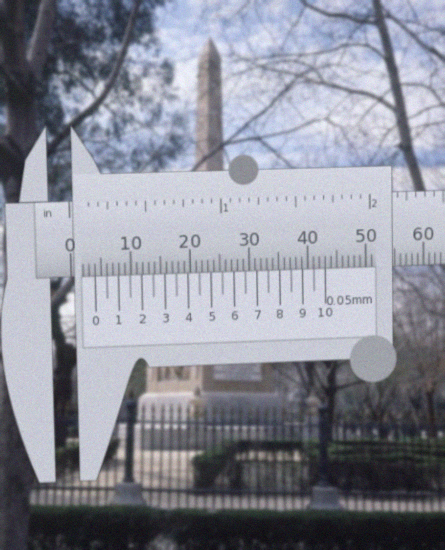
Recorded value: value=4.0 unit=mm
